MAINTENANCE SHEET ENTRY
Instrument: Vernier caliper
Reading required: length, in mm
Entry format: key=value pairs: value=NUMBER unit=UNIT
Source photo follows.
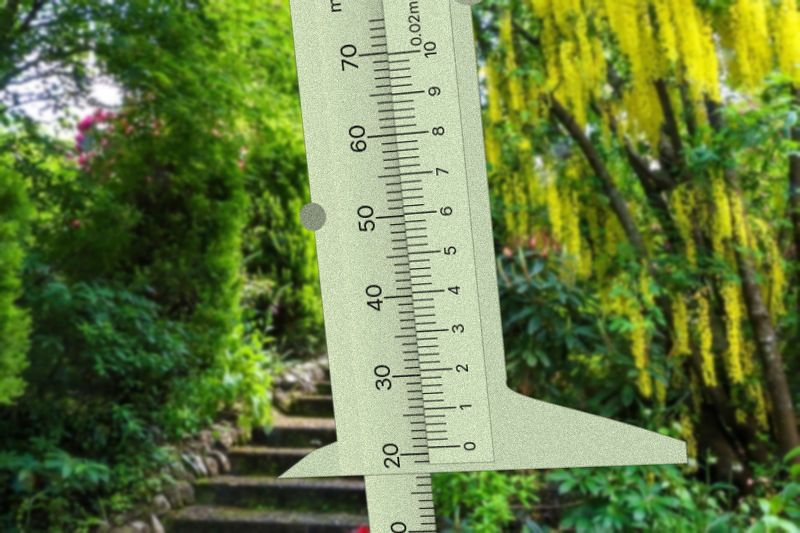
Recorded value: value=20.8 unit=mm
